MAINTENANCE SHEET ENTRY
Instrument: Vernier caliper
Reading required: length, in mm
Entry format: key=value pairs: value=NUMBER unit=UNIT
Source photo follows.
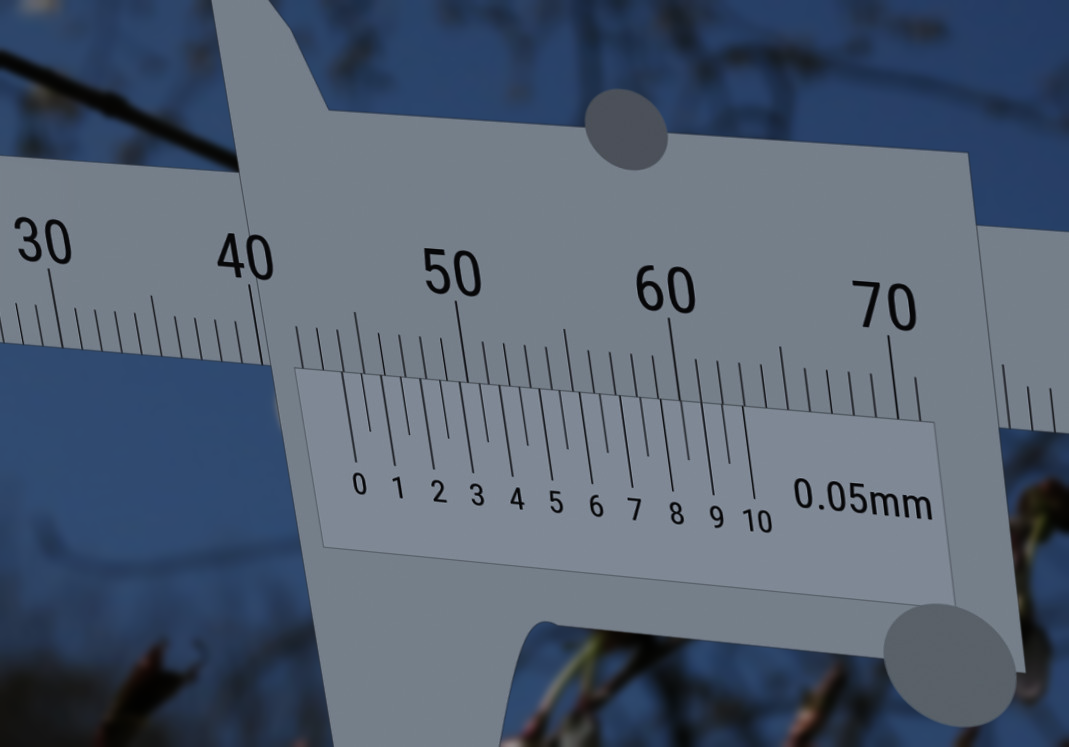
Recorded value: value=43.9 unit=mm
